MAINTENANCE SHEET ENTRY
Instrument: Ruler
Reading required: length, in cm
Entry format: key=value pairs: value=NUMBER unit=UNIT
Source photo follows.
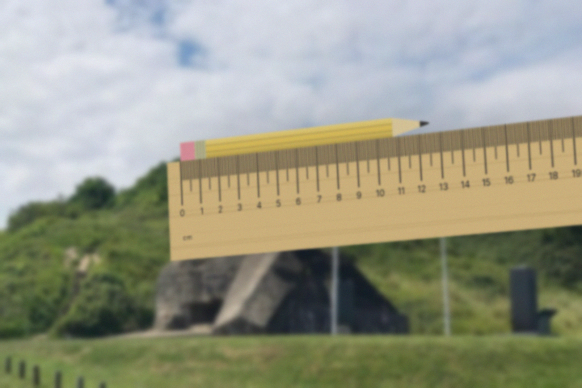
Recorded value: value=12.5 unit=cm
